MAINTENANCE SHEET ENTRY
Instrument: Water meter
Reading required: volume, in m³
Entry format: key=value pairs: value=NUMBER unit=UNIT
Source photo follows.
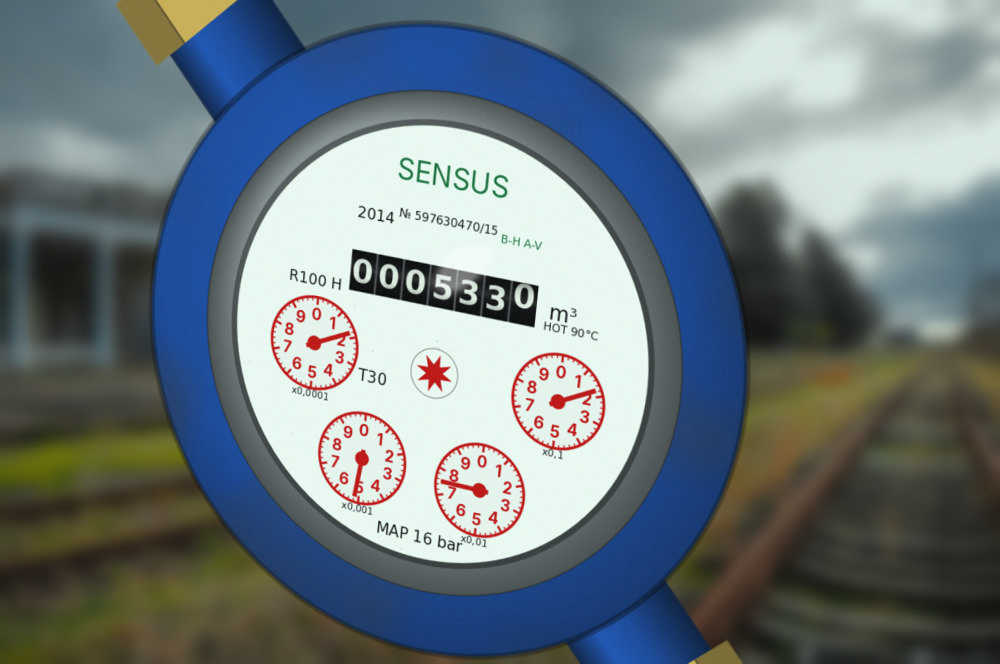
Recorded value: value=5330.1751 unit=m³
